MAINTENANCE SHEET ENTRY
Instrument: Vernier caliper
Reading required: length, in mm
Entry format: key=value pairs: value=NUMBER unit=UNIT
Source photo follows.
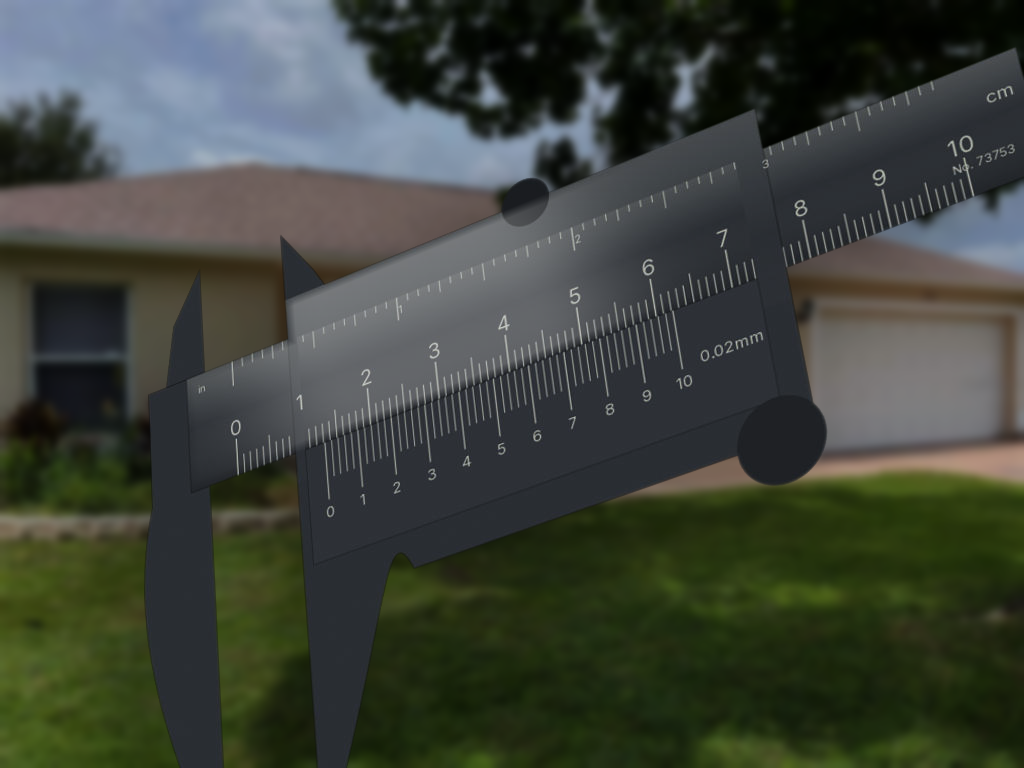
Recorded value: value=13.2 unit=mm
